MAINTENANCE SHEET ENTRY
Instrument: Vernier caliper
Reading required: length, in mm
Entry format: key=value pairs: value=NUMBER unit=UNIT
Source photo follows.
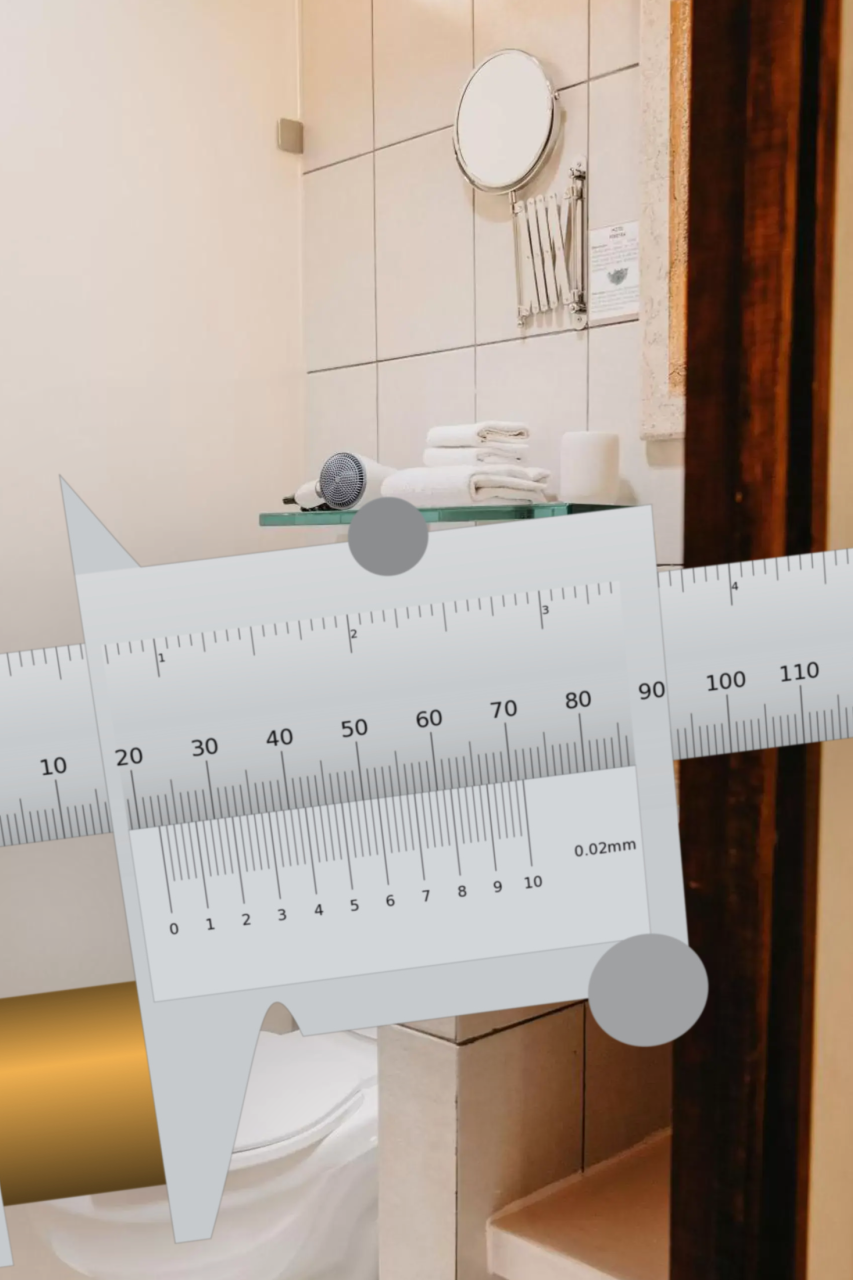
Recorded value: value=22.6 unit=mm
